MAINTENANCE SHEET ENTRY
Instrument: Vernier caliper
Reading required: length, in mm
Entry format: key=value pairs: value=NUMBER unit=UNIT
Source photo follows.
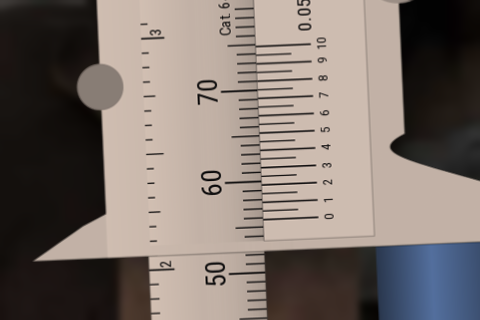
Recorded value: value=55.8 unit=mm
